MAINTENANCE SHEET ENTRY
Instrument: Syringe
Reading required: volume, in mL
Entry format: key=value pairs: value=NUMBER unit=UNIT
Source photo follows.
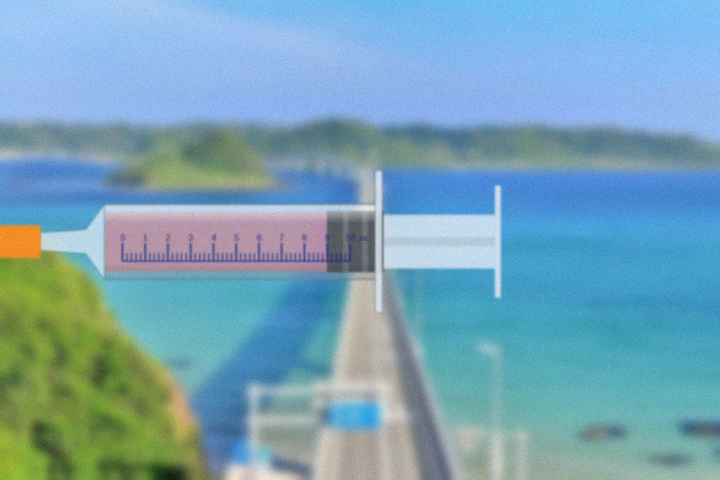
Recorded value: value=9 unit=mL
